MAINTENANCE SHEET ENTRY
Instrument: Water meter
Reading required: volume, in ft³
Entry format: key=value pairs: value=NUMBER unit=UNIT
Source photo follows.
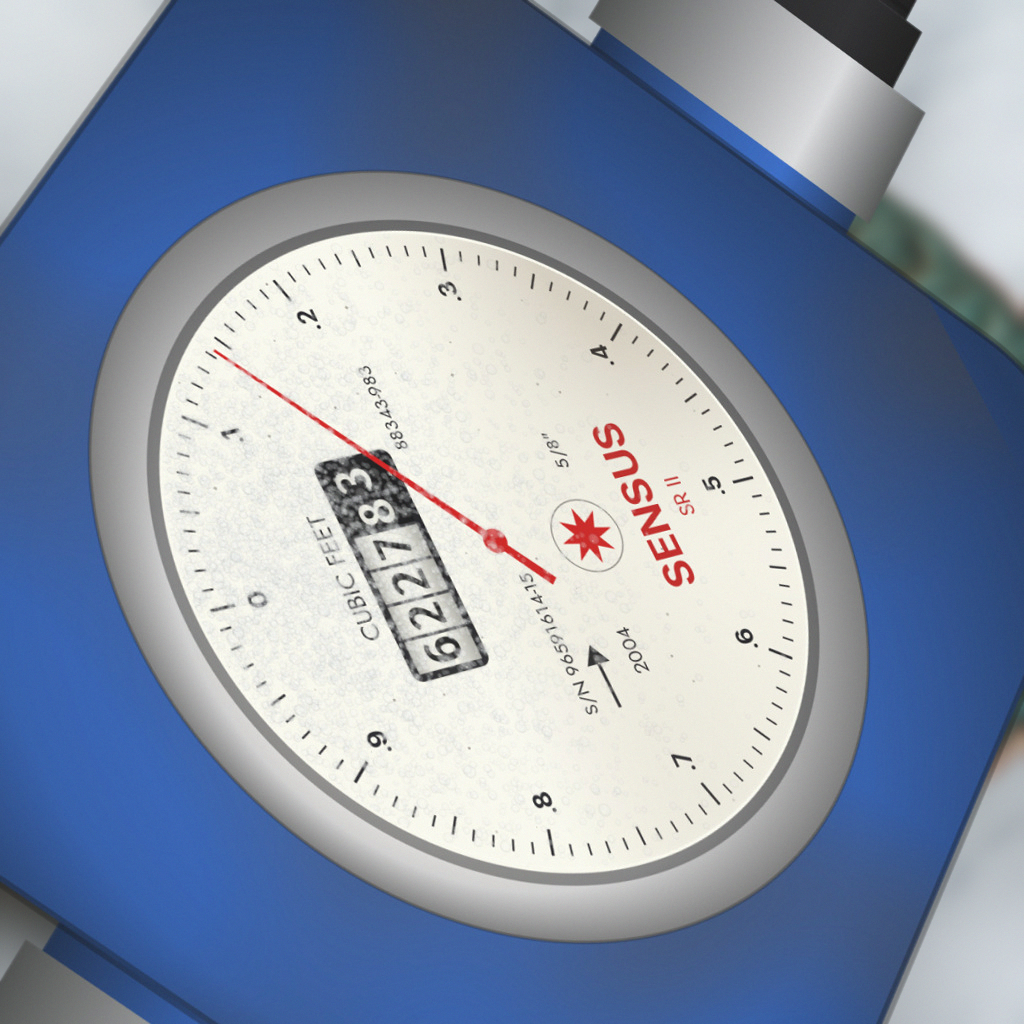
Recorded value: value=622783.14 unit=ft³
